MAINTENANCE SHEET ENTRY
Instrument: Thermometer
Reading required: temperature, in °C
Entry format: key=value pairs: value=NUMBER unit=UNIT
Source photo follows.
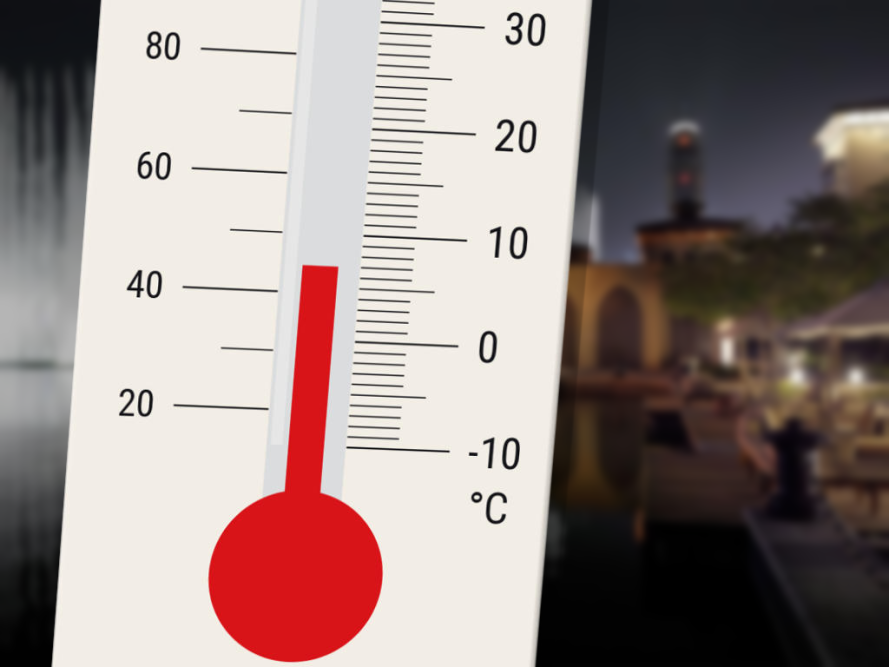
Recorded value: value=7 unit=°C
